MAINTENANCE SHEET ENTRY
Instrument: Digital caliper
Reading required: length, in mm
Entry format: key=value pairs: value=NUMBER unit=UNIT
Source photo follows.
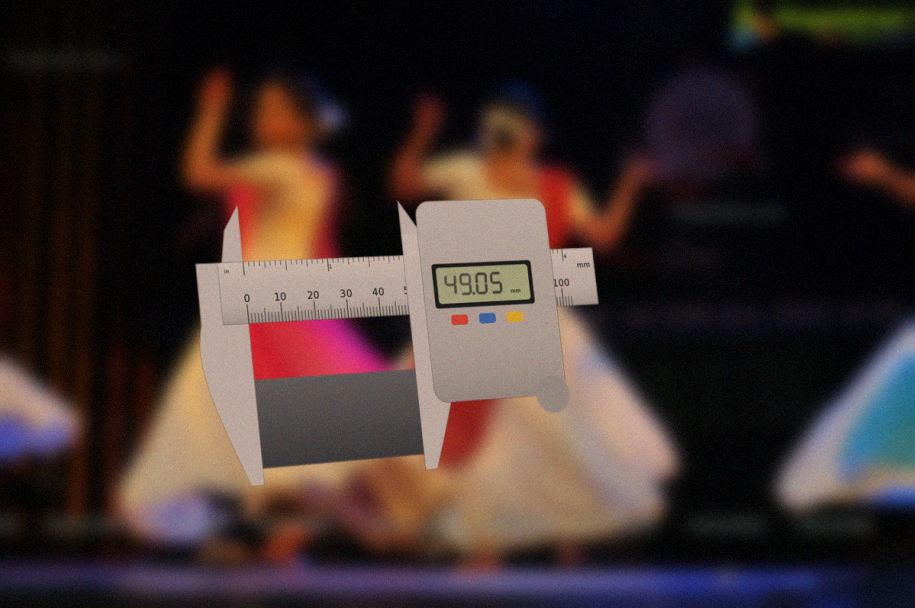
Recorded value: value=49.05 unit=mm
